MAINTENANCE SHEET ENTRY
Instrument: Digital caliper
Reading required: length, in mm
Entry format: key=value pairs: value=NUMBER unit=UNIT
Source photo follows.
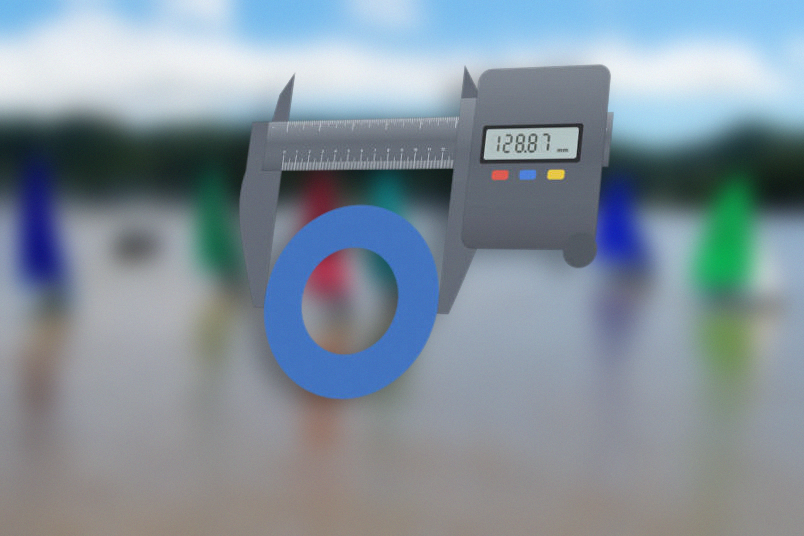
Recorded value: value=128.87 unit=mm
